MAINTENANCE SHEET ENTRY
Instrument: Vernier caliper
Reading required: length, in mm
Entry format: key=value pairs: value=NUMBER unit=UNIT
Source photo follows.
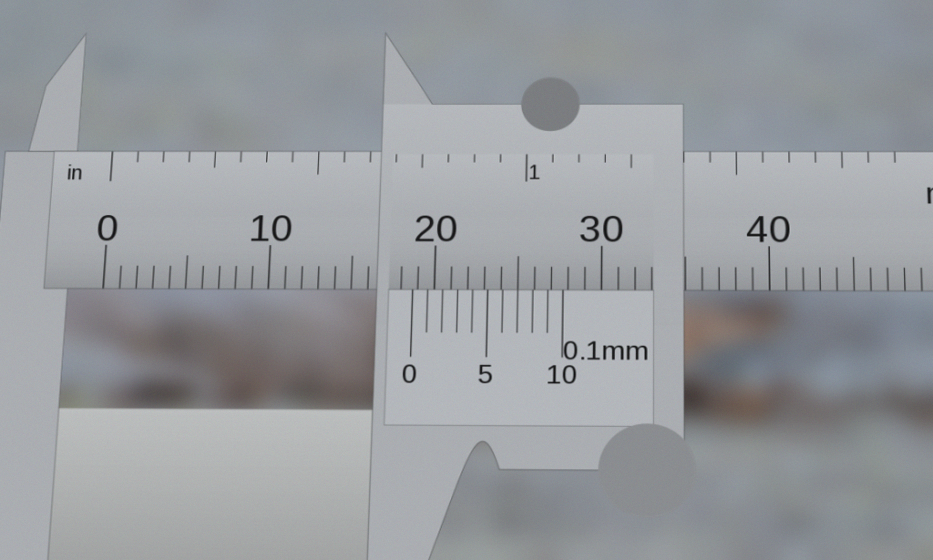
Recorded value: value=18.7 unit=mm
